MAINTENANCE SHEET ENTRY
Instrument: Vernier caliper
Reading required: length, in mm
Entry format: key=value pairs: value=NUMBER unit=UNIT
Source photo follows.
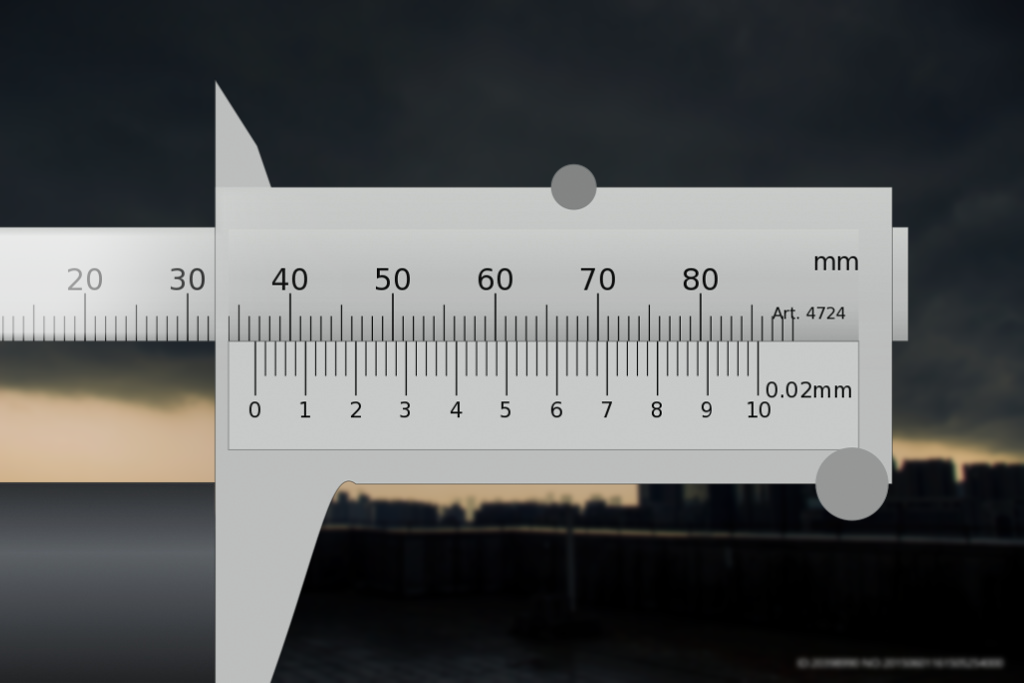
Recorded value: value=36.6 unit=mm
